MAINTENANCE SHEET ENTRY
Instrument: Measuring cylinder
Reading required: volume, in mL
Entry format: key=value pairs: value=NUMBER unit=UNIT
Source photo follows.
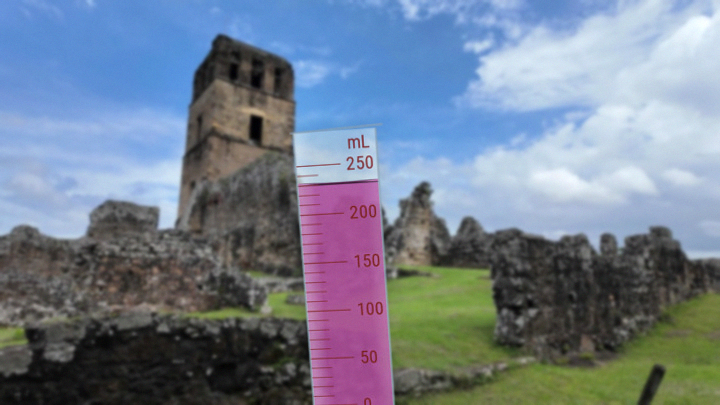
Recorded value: value=230 unit=mL
